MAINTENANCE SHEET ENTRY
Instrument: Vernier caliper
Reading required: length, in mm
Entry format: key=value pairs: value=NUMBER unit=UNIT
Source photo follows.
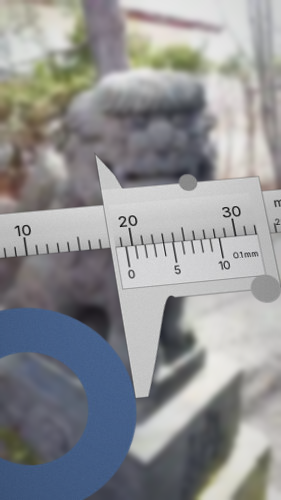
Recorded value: value=19.4 unit=mm
